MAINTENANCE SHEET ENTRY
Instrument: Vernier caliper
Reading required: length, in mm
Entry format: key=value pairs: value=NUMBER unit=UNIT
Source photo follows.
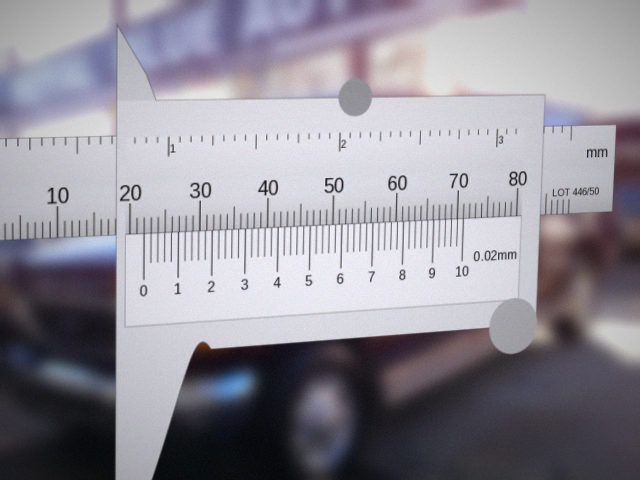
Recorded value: value=22.0 unit=mm
